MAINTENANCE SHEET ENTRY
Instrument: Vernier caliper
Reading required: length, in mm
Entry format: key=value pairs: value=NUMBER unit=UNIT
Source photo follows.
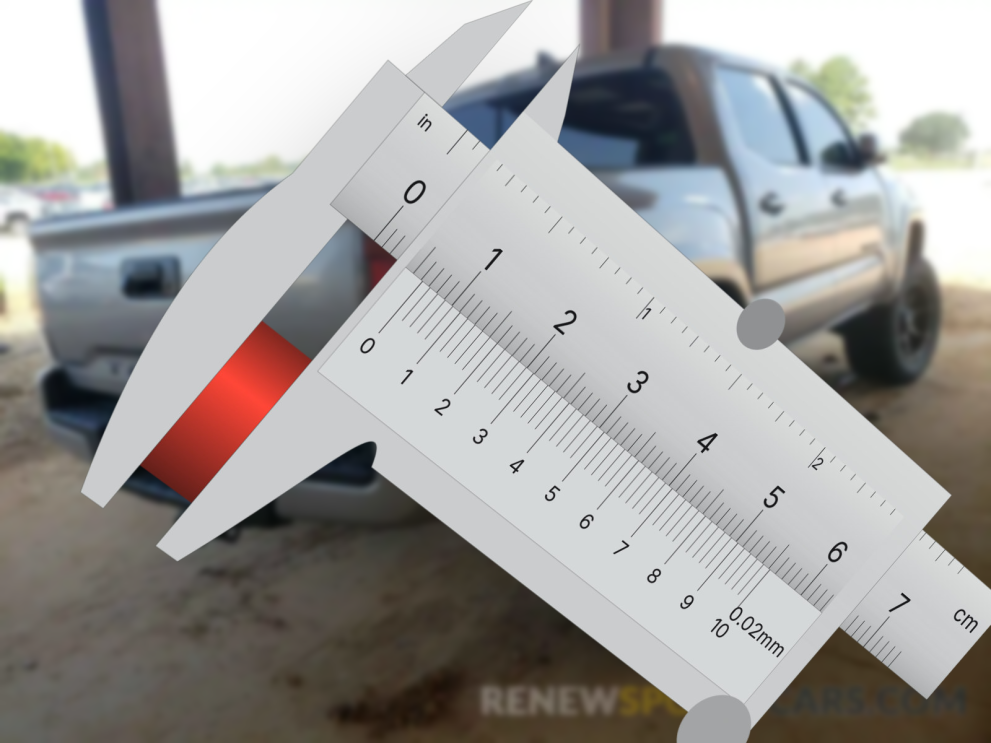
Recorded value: value=6.2 unit=mm
